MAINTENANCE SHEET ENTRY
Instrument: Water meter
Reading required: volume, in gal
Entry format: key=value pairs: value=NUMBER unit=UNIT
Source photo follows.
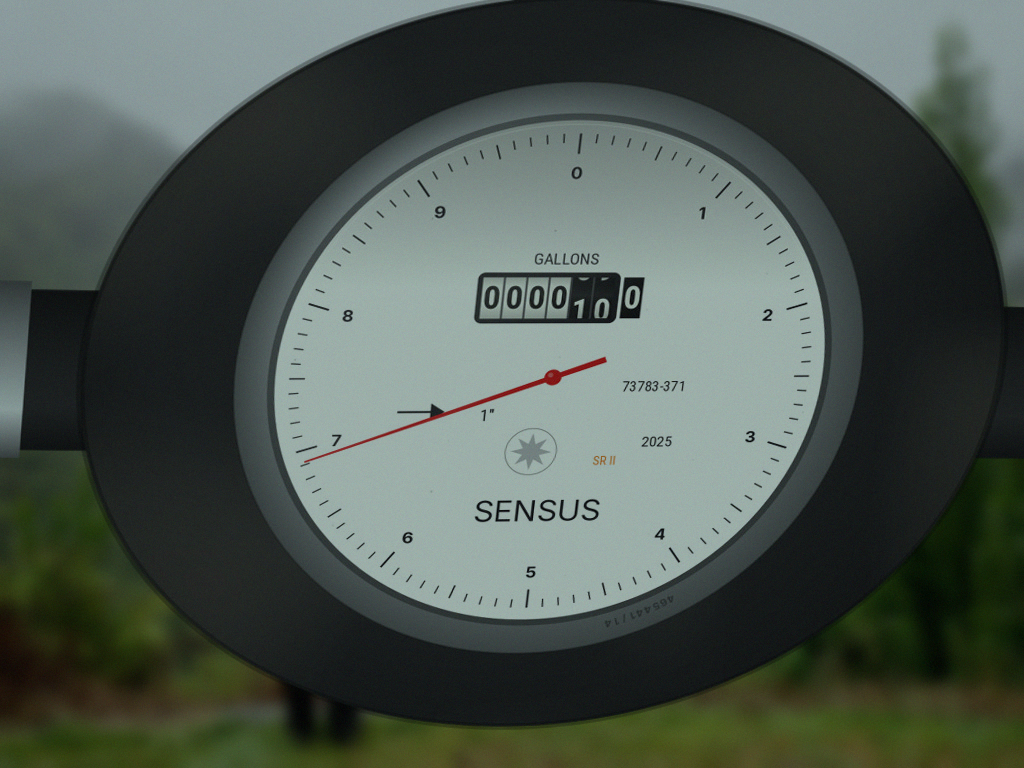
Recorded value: value=96.9 unit=gal
